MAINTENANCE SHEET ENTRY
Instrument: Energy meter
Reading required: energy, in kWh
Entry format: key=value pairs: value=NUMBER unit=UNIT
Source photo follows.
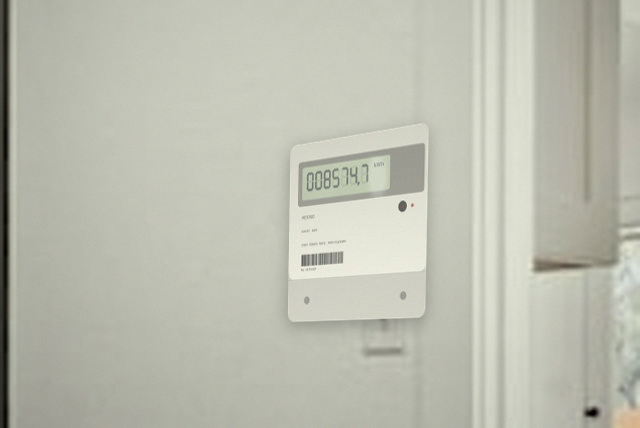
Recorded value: value=8574.7 unit=kWh
